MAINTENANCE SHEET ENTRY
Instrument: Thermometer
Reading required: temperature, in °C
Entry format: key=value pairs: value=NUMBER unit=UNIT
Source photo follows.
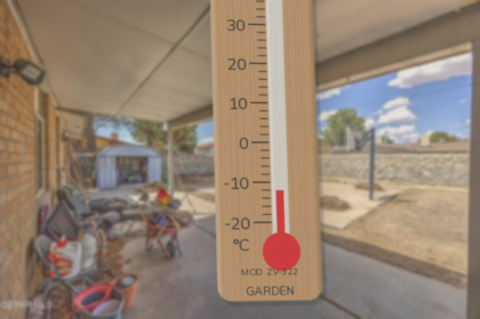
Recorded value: value=-12 unit=°C
